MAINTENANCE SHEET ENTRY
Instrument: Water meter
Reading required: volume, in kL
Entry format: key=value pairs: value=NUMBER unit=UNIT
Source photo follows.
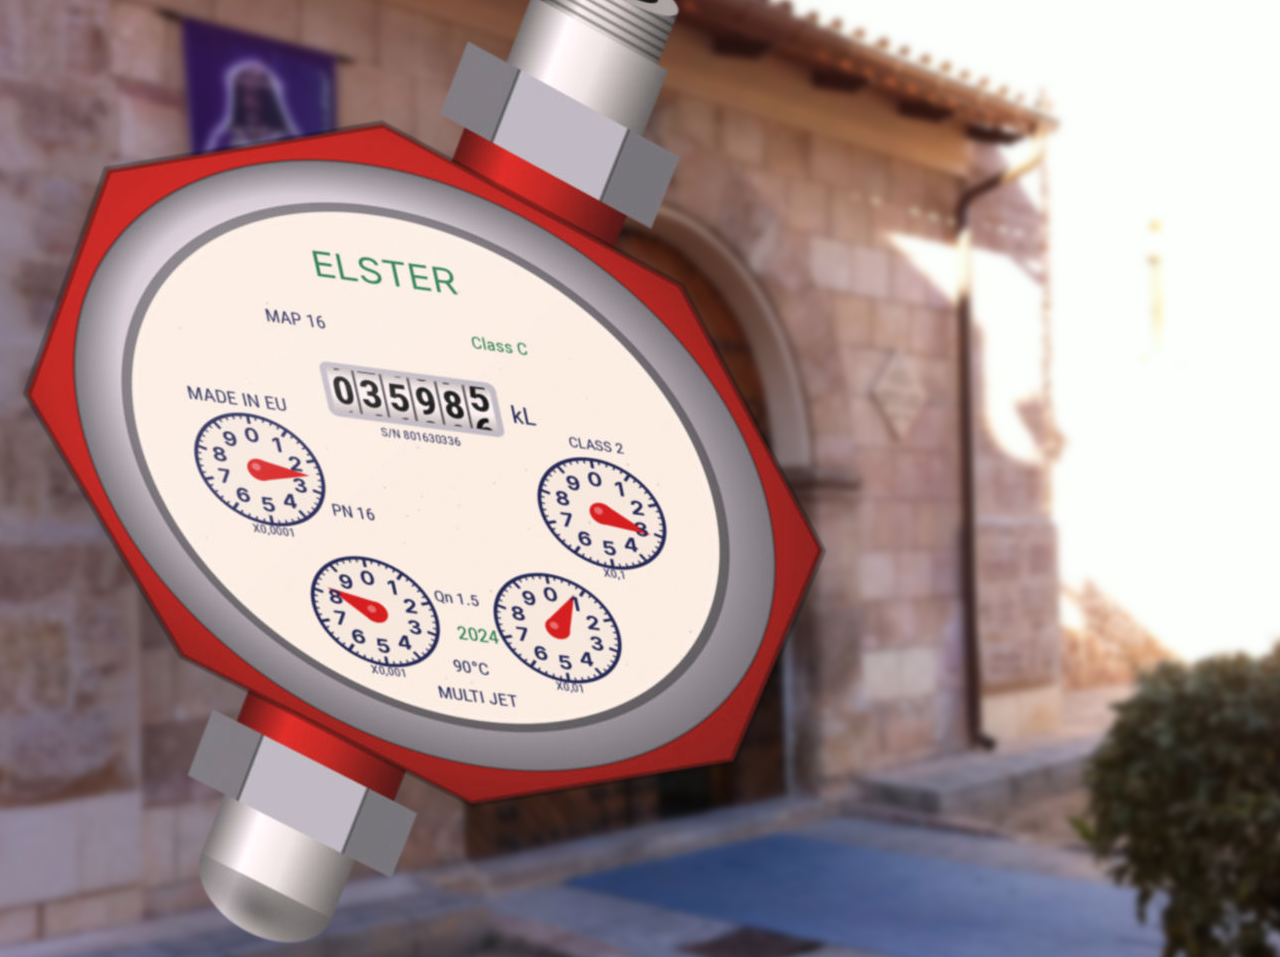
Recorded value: value=35985.3082 unit=kL
